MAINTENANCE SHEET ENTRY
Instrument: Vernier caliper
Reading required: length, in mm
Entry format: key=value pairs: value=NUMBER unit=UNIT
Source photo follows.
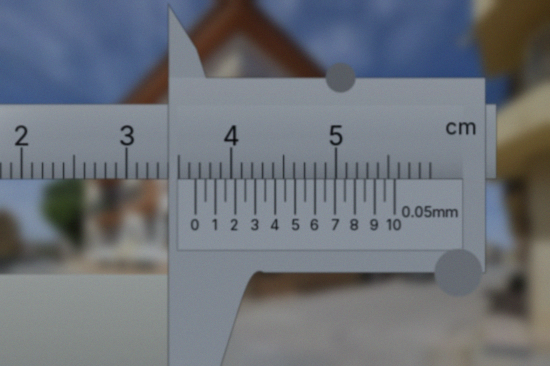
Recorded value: value=36.6 unit=mm
